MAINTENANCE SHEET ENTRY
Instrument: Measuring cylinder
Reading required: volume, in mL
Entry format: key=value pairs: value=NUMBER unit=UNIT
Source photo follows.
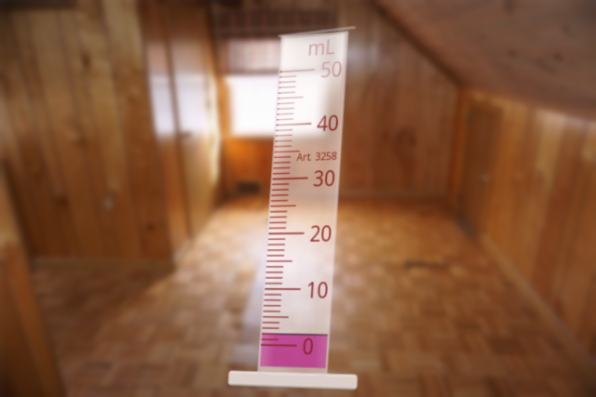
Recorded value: value=2 unit=mL
